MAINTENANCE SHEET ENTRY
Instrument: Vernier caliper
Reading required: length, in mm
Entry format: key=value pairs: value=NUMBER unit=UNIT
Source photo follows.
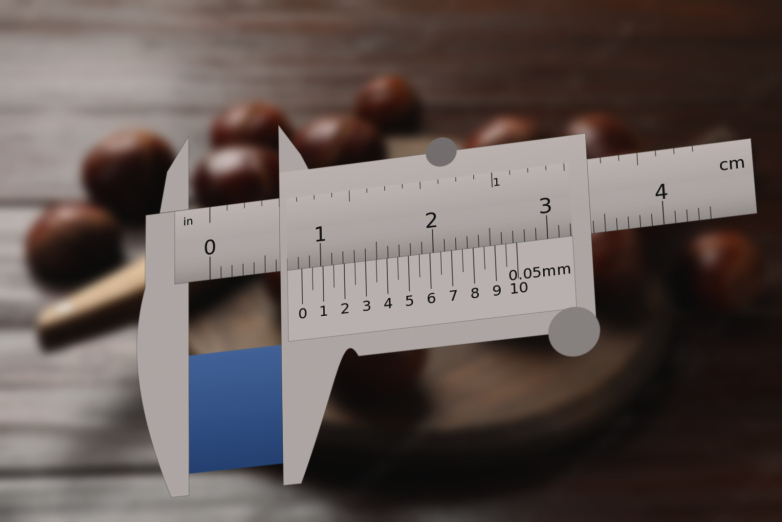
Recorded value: value=8.3 unit=mm
